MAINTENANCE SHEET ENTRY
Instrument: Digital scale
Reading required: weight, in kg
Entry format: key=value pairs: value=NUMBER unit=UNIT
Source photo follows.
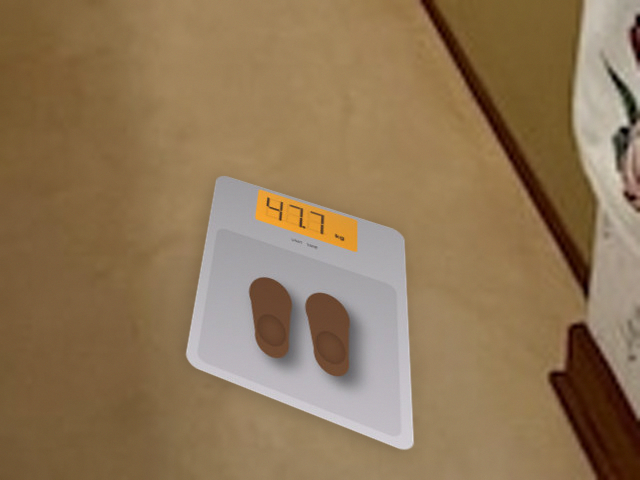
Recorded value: value=47.7 unit=kg
